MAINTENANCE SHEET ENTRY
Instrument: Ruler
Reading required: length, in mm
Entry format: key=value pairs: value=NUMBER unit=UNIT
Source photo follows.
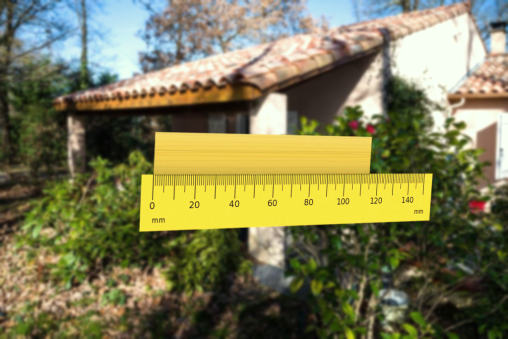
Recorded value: value=115 unit=mm
